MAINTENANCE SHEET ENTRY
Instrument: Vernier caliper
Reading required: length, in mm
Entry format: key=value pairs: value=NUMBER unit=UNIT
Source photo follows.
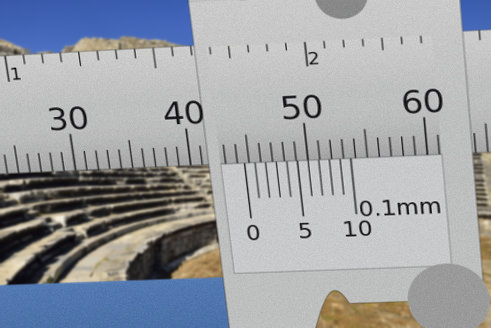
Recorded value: value=44.6 unit=mm
